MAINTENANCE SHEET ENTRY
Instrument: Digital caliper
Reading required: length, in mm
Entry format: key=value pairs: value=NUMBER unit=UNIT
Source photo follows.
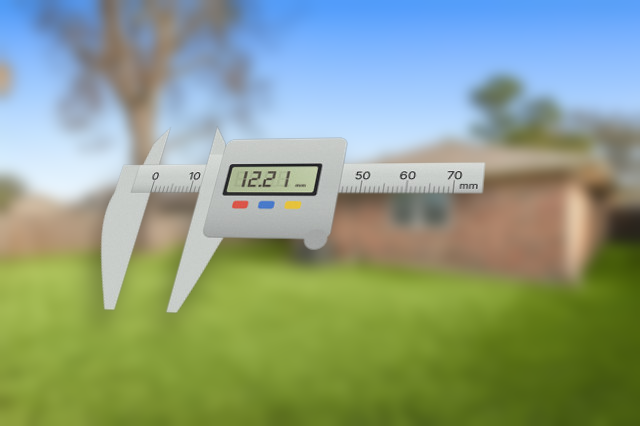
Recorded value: value=12.21 unit=mm
